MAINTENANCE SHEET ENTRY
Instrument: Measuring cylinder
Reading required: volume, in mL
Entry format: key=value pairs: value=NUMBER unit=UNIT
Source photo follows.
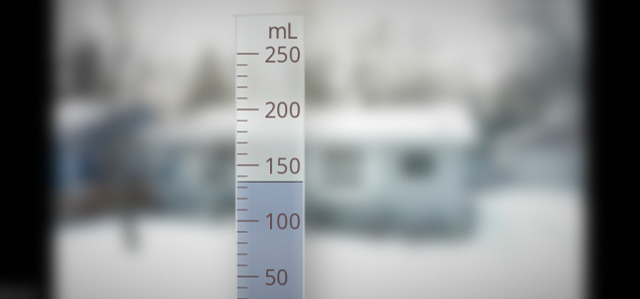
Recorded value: value=135 unit=mL
